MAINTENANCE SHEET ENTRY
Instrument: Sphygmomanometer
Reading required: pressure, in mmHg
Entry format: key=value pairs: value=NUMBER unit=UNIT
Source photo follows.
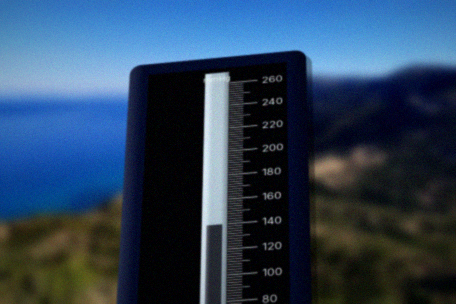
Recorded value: value=140 unit=mmHg
